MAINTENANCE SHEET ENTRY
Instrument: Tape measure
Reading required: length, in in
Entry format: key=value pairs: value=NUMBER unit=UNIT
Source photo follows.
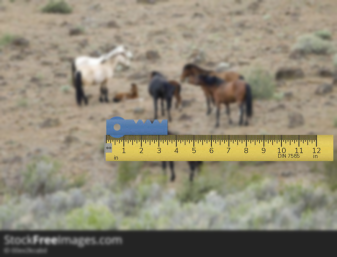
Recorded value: value=3.5 unit=in
